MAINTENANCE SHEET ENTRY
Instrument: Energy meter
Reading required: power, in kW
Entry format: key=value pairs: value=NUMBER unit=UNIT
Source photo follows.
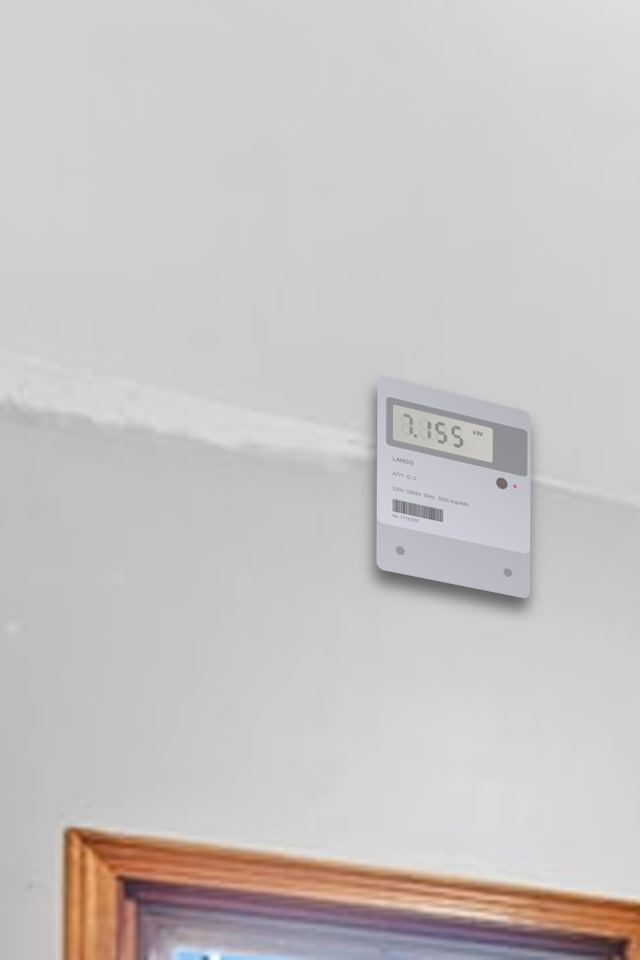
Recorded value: value=7.155 unit=kW
